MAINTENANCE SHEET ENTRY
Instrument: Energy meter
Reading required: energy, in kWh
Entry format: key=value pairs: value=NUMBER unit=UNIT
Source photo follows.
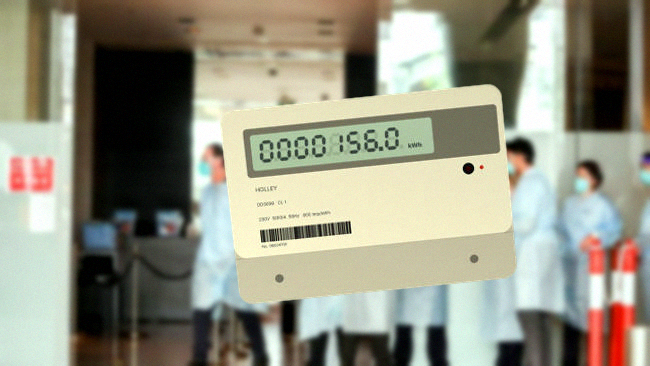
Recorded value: value=156.0 unit=kWh
